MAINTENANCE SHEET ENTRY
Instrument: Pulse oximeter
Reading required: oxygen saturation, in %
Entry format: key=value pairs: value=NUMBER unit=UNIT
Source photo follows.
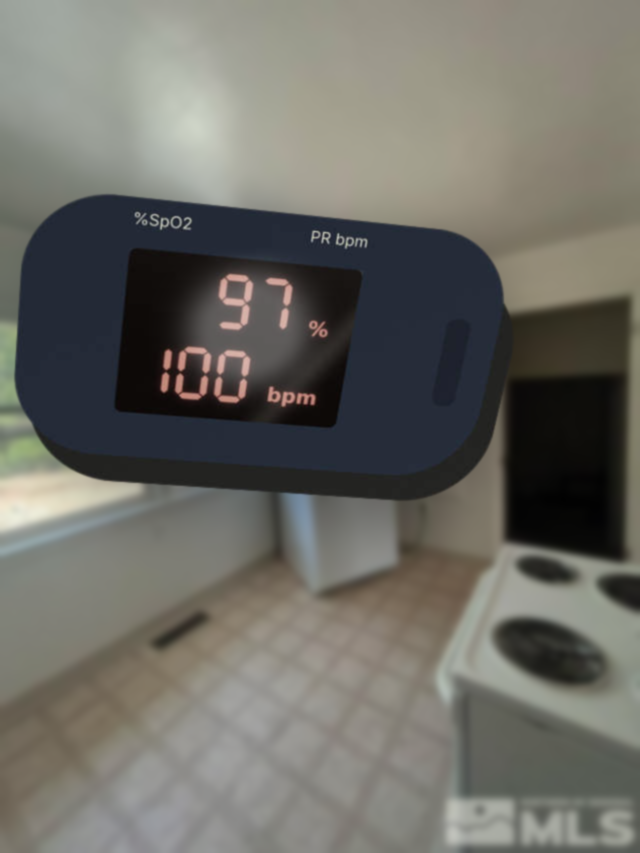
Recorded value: value=97 unit=%
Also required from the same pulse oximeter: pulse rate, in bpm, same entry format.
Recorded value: value=100 unit=bpm
